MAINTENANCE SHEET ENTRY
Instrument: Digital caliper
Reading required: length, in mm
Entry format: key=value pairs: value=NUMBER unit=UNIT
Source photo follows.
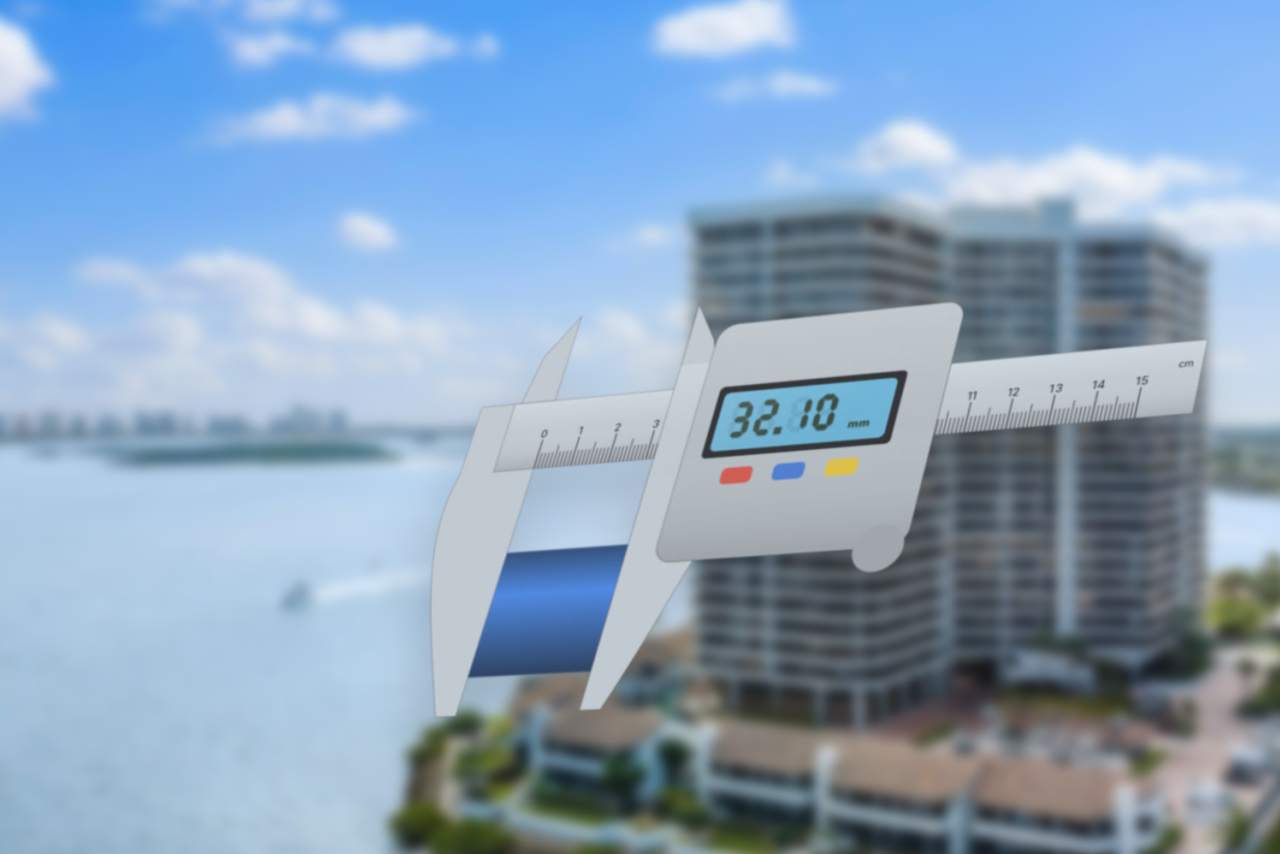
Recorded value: value=32.10 unit=mm
